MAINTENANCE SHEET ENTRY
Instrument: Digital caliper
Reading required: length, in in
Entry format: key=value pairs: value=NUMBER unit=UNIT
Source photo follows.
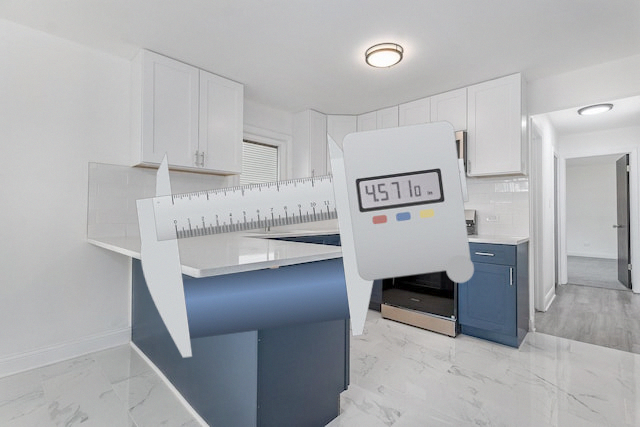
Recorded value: value=4.5710 unit=in
